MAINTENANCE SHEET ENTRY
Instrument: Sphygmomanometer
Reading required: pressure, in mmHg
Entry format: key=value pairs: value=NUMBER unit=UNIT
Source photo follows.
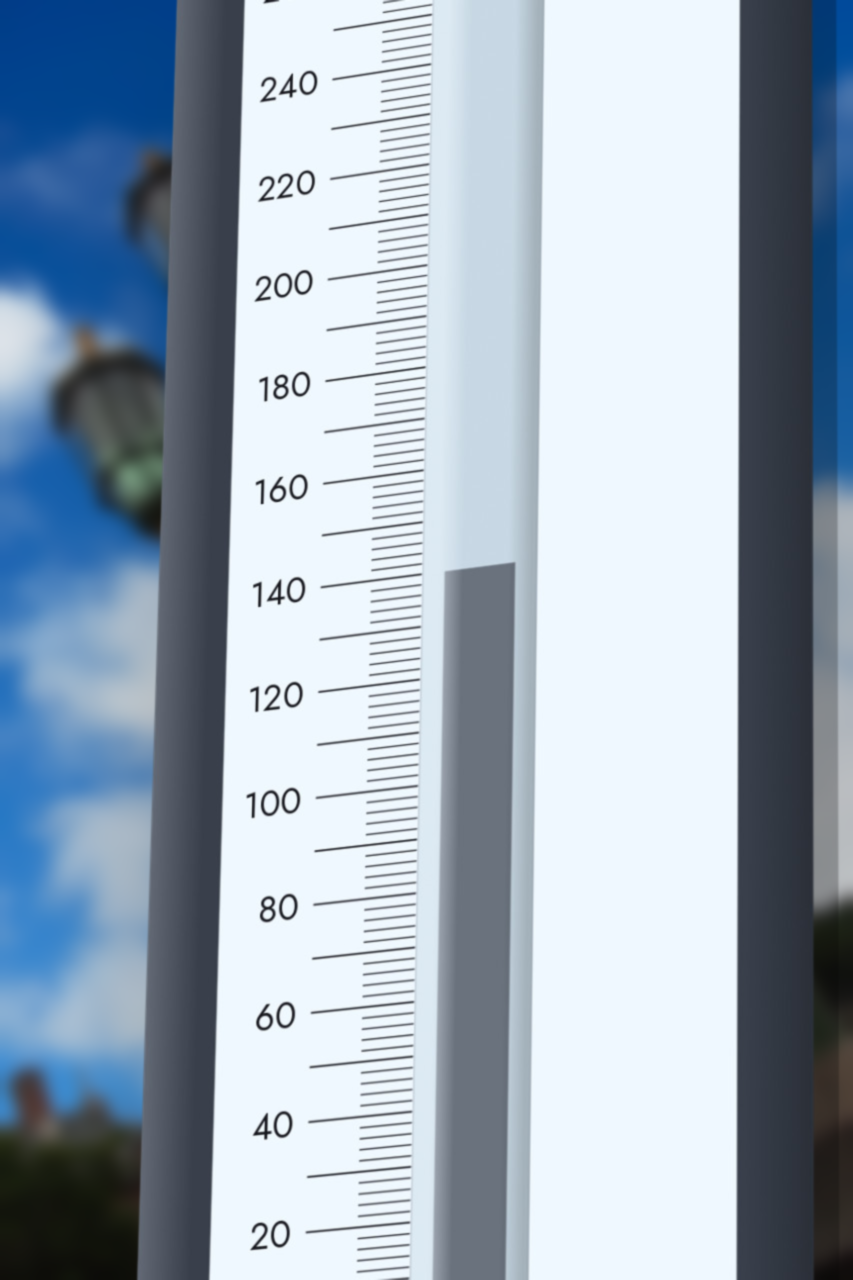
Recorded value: value=140 unit=mmHg
